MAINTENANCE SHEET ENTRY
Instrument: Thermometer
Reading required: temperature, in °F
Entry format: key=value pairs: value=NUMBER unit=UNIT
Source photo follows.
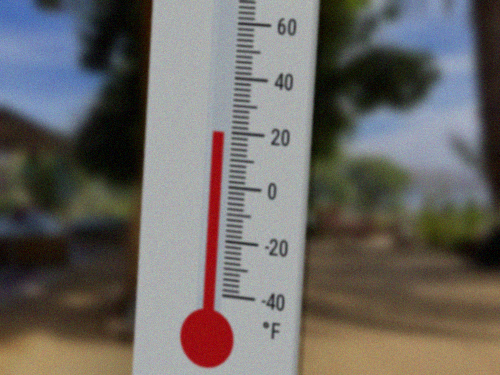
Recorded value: value=20 unit=°F
